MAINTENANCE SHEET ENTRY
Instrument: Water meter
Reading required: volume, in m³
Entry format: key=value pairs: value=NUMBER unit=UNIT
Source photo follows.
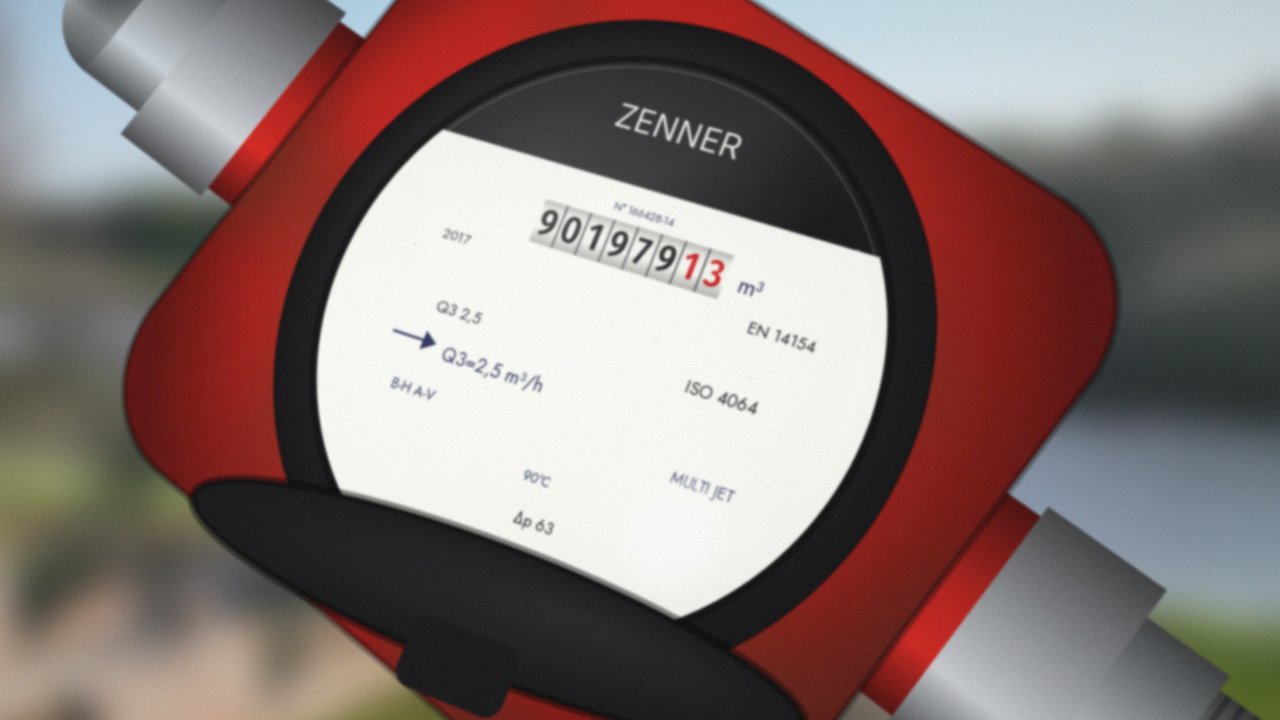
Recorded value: value=901979.13 unit=m³
